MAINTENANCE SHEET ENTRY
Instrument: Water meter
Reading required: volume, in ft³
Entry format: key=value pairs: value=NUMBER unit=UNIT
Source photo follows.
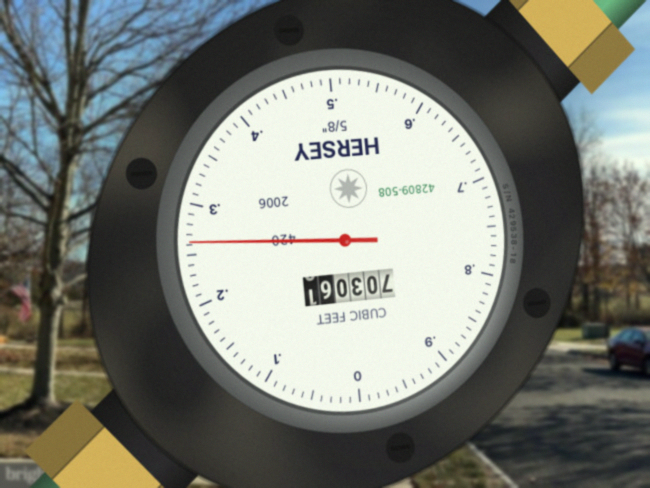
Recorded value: value=703061.26 unit=ft³
